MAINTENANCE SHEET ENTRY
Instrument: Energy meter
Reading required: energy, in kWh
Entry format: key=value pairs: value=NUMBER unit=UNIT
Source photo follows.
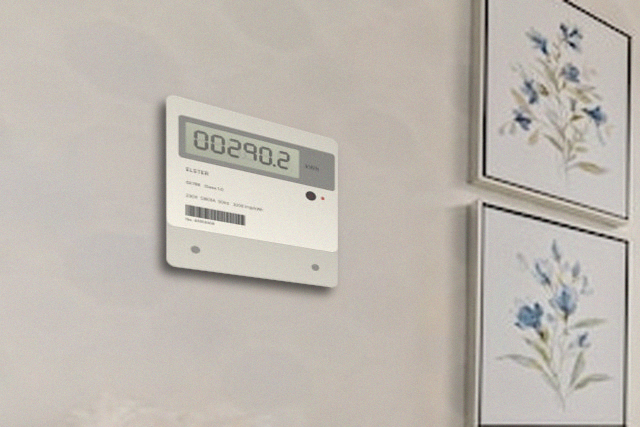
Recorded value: value=290.2 unit=kWh
